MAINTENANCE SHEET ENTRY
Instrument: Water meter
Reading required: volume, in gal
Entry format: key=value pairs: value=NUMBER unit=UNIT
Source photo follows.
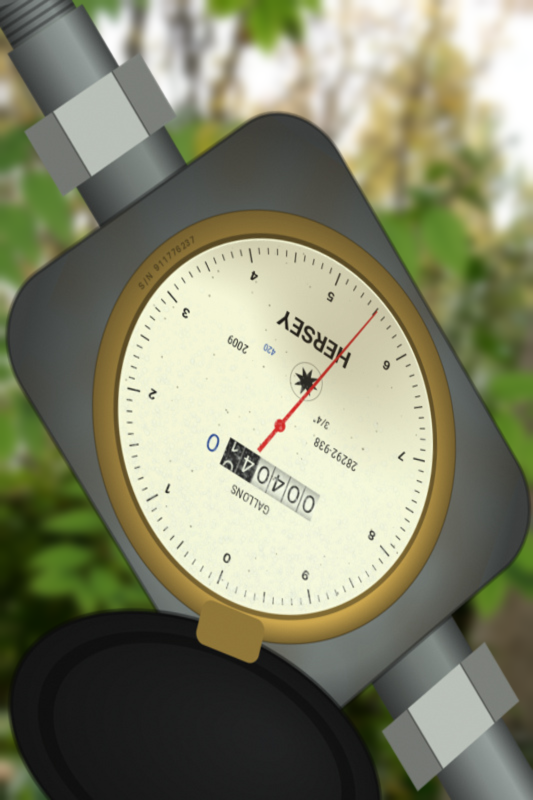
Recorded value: value=40405.5 unit=gal
